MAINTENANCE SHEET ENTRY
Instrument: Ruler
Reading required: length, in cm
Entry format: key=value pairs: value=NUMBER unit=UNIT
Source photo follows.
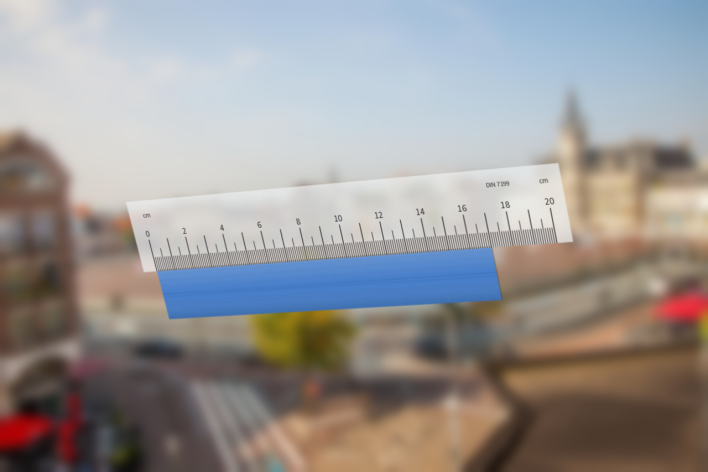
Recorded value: value=17 unit=cm
